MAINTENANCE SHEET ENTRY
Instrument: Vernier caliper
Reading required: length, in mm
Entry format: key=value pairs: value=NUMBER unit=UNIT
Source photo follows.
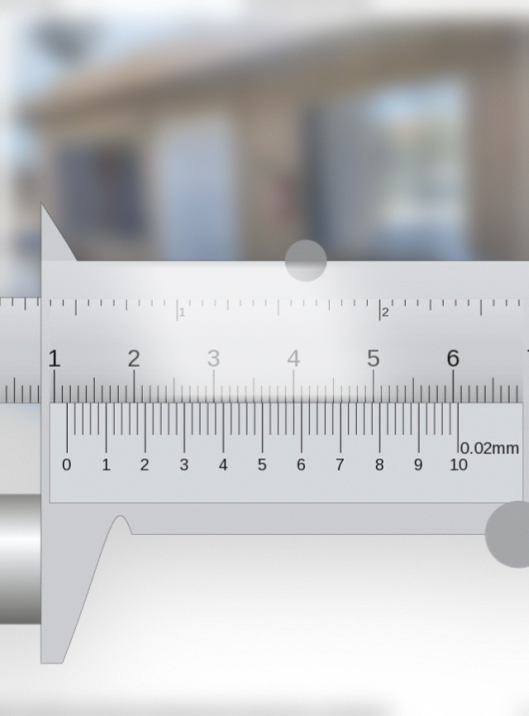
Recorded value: value=11.6 unit=mm
